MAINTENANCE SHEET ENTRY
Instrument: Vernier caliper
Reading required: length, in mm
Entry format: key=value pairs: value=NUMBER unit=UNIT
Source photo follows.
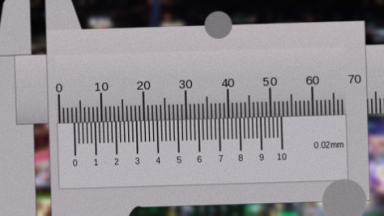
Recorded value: value=3.5 unit=mm
